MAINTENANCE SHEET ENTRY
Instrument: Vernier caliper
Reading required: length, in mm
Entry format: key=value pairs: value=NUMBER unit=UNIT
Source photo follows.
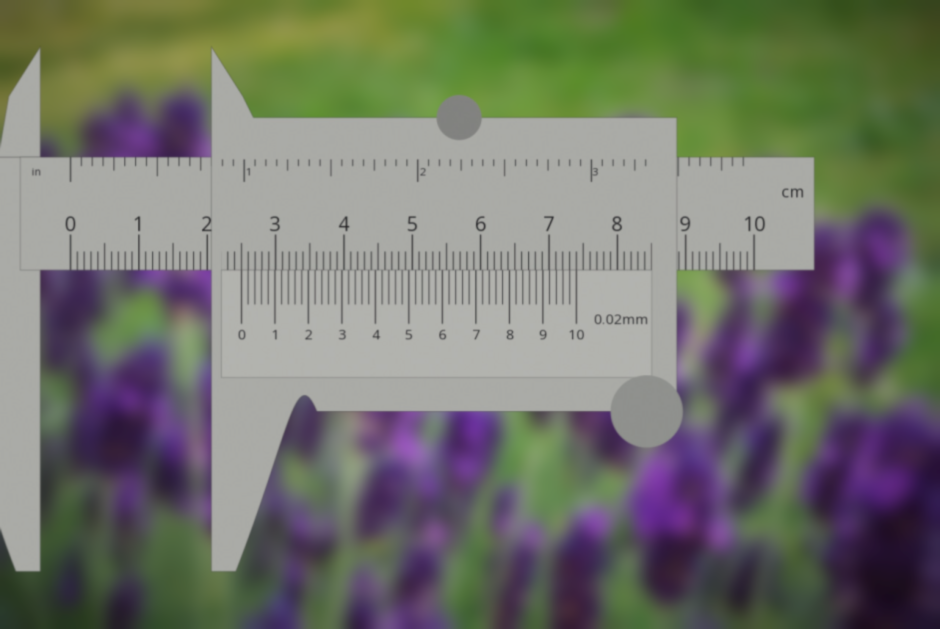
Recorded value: value=25.0 unit=mm
